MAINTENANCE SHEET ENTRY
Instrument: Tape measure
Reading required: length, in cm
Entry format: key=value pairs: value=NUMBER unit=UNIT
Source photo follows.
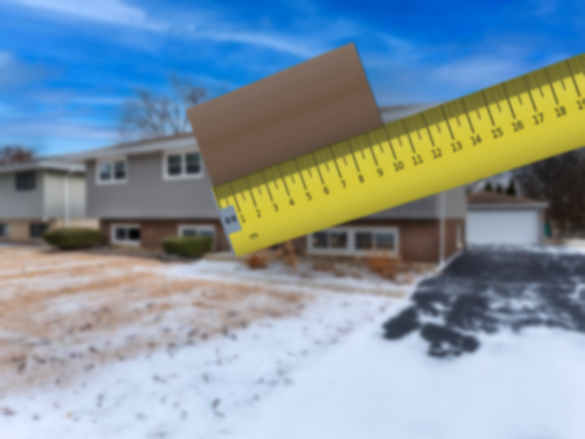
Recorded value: value=10 unit=cm
